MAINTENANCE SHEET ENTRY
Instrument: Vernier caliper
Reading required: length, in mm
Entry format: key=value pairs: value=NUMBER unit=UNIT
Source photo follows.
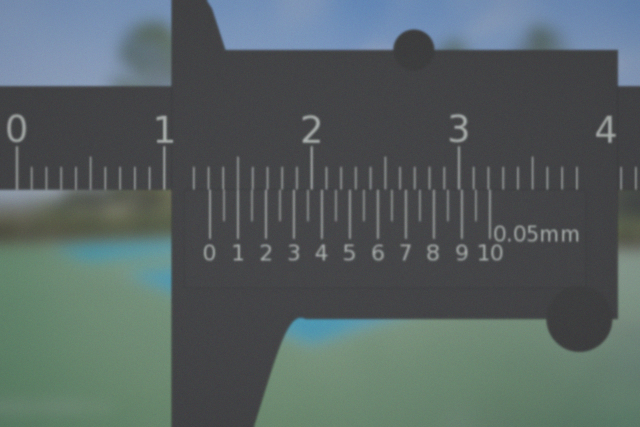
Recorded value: value=13.1 unit=mm
